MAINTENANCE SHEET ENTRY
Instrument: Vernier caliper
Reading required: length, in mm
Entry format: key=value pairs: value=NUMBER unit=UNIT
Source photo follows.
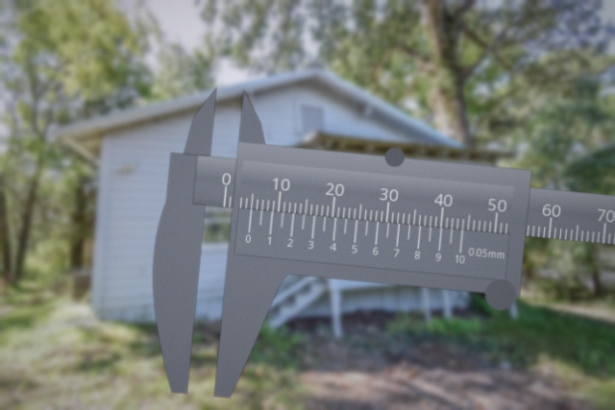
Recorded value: value=5.0 unit=mm
